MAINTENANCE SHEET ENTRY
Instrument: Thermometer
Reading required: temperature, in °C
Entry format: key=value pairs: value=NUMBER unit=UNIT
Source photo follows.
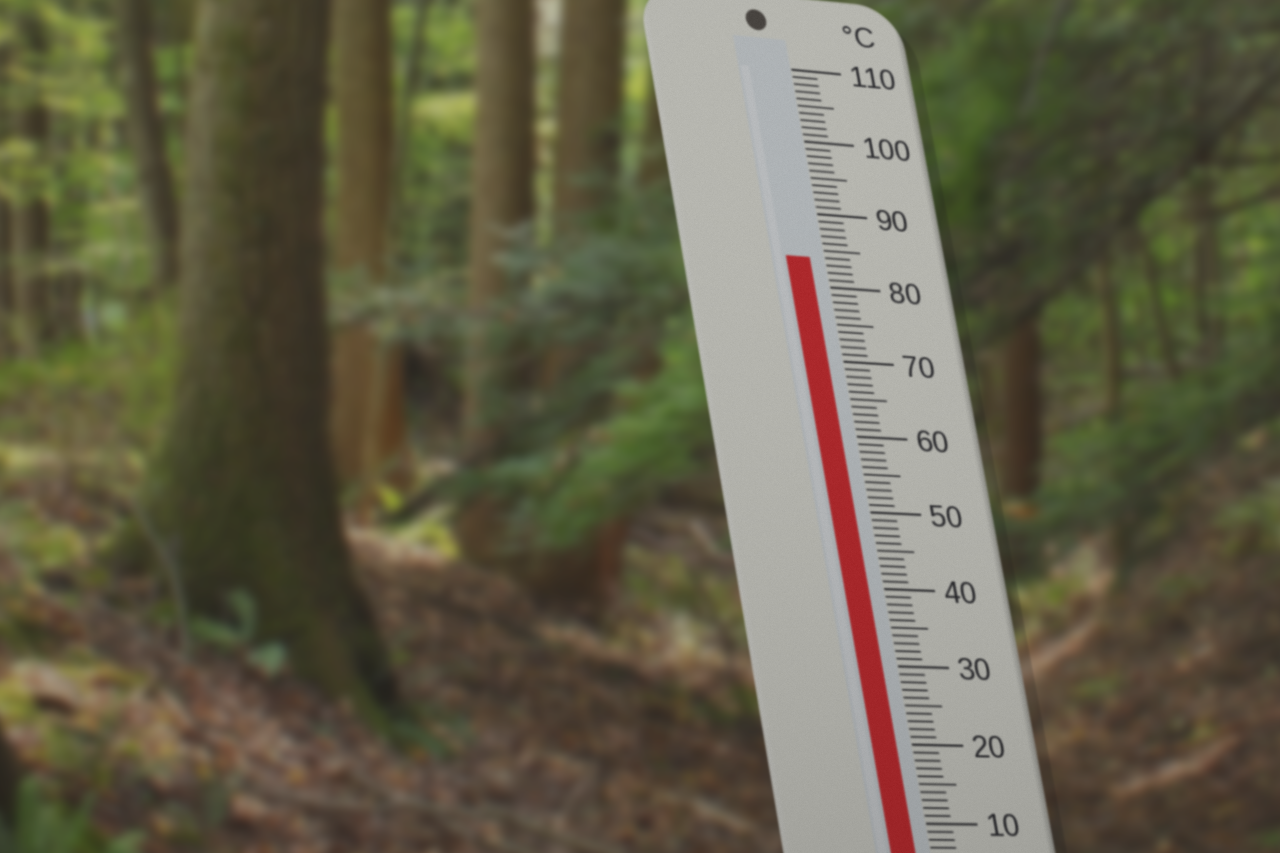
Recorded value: value=84 unit=°C
